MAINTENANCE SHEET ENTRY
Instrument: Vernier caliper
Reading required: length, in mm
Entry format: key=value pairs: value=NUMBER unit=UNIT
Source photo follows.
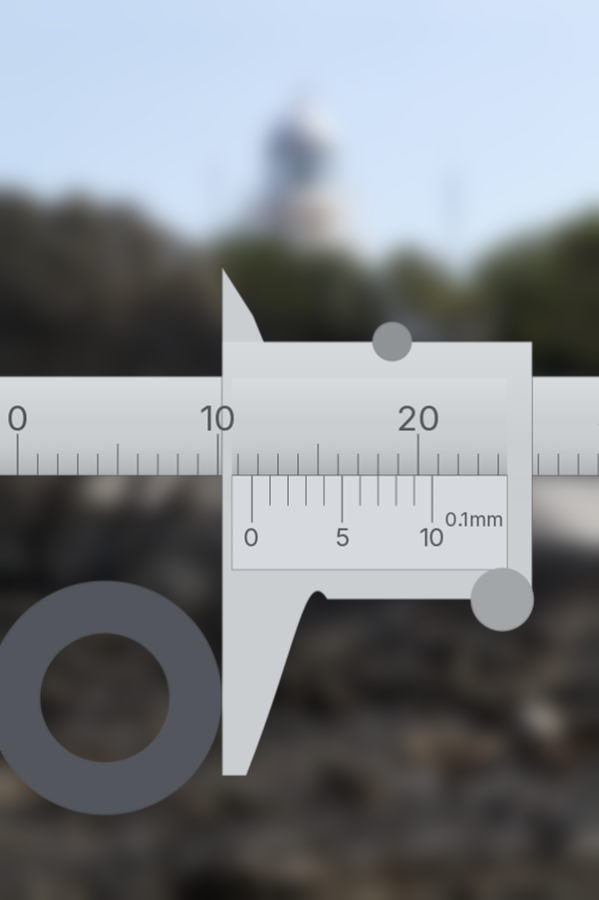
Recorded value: value=11.7 unit=mm
